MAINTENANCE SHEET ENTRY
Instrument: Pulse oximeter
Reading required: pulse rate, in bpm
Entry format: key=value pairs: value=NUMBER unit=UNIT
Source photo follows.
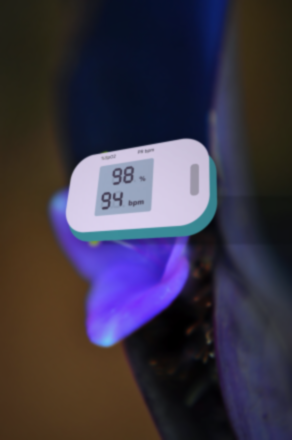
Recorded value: value=94 unit=bpm
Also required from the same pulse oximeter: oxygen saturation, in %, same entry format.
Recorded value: value=98 unit=%
